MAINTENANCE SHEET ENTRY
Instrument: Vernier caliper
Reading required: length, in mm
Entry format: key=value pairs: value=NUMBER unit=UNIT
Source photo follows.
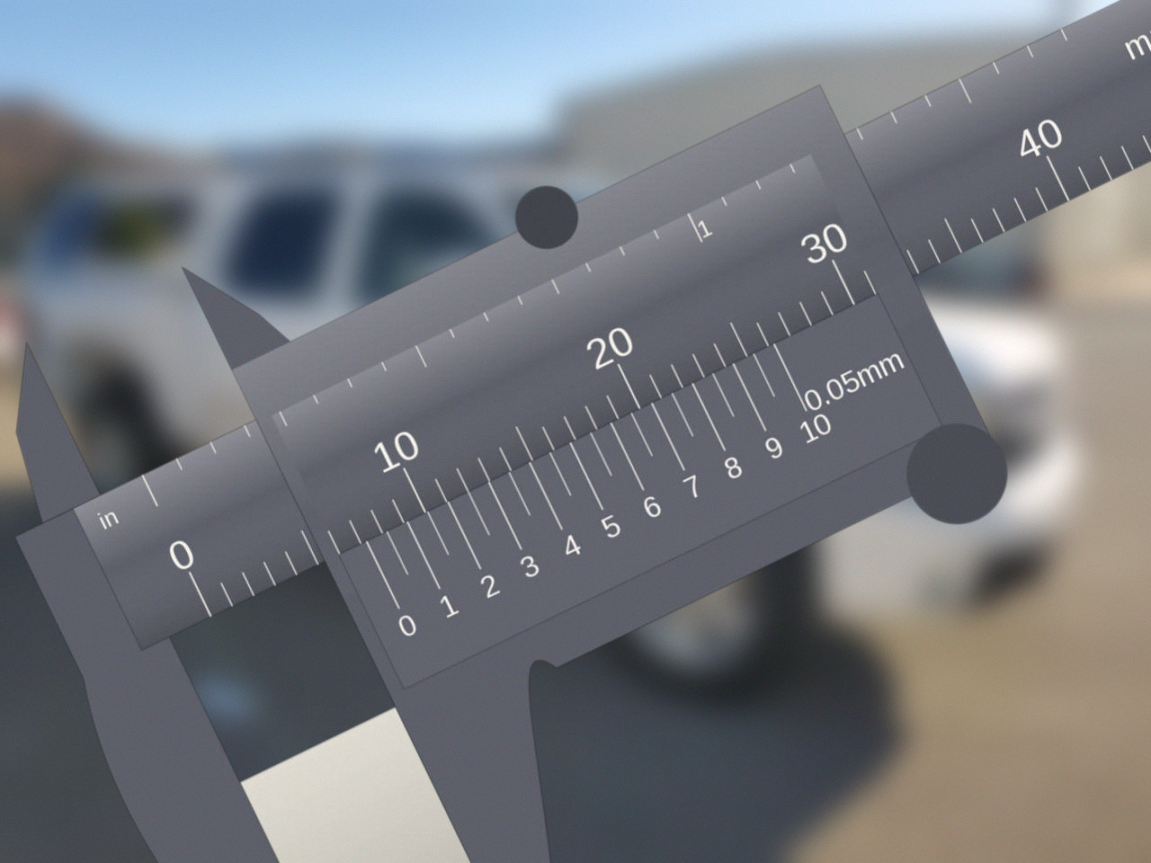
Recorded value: value=7.25 unit=mm
